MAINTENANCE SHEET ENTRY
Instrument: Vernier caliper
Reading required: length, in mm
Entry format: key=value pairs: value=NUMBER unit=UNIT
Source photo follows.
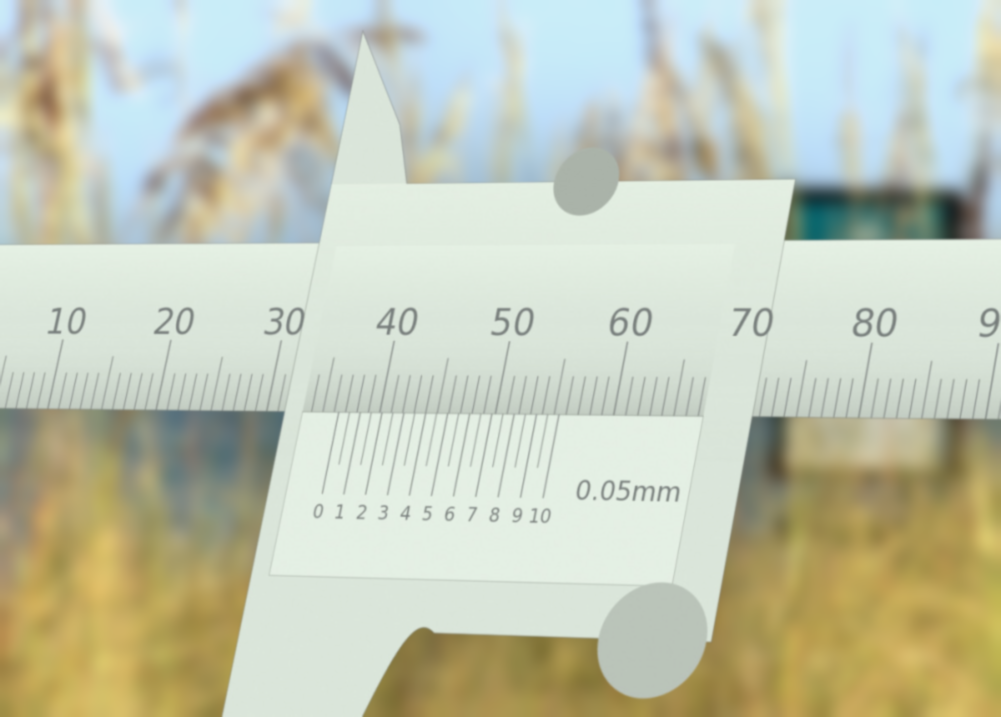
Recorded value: value=36.4 unit=mm
